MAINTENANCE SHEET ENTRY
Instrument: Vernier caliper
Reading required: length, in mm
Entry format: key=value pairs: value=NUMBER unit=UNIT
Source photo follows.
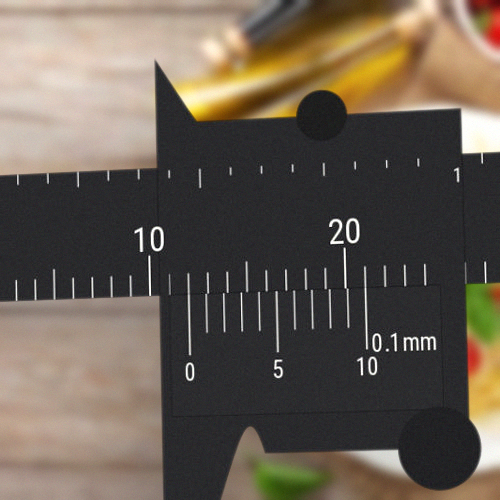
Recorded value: value=12.0 unit=mm
